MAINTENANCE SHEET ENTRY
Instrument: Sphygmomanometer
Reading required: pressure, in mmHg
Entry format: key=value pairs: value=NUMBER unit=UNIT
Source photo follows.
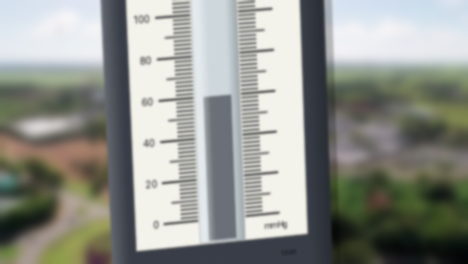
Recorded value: value=60 unit=mmHg
